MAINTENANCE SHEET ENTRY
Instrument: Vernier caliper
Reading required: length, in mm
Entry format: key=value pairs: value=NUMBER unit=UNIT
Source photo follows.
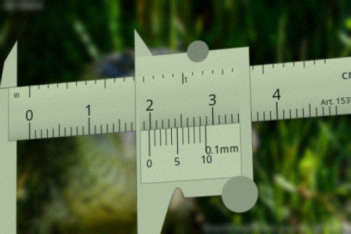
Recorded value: value=19.8 unit=mm
